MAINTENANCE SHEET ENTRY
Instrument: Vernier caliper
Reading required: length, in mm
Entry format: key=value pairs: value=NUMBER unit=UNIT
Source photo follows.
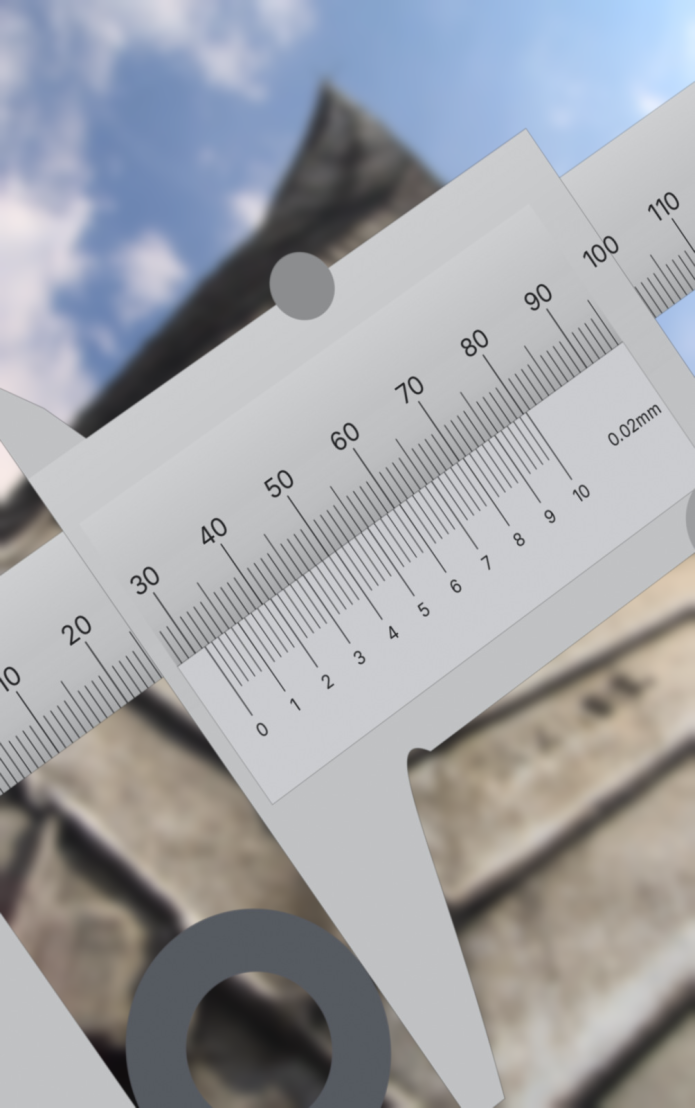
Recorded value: value=31.4 unit=mm
